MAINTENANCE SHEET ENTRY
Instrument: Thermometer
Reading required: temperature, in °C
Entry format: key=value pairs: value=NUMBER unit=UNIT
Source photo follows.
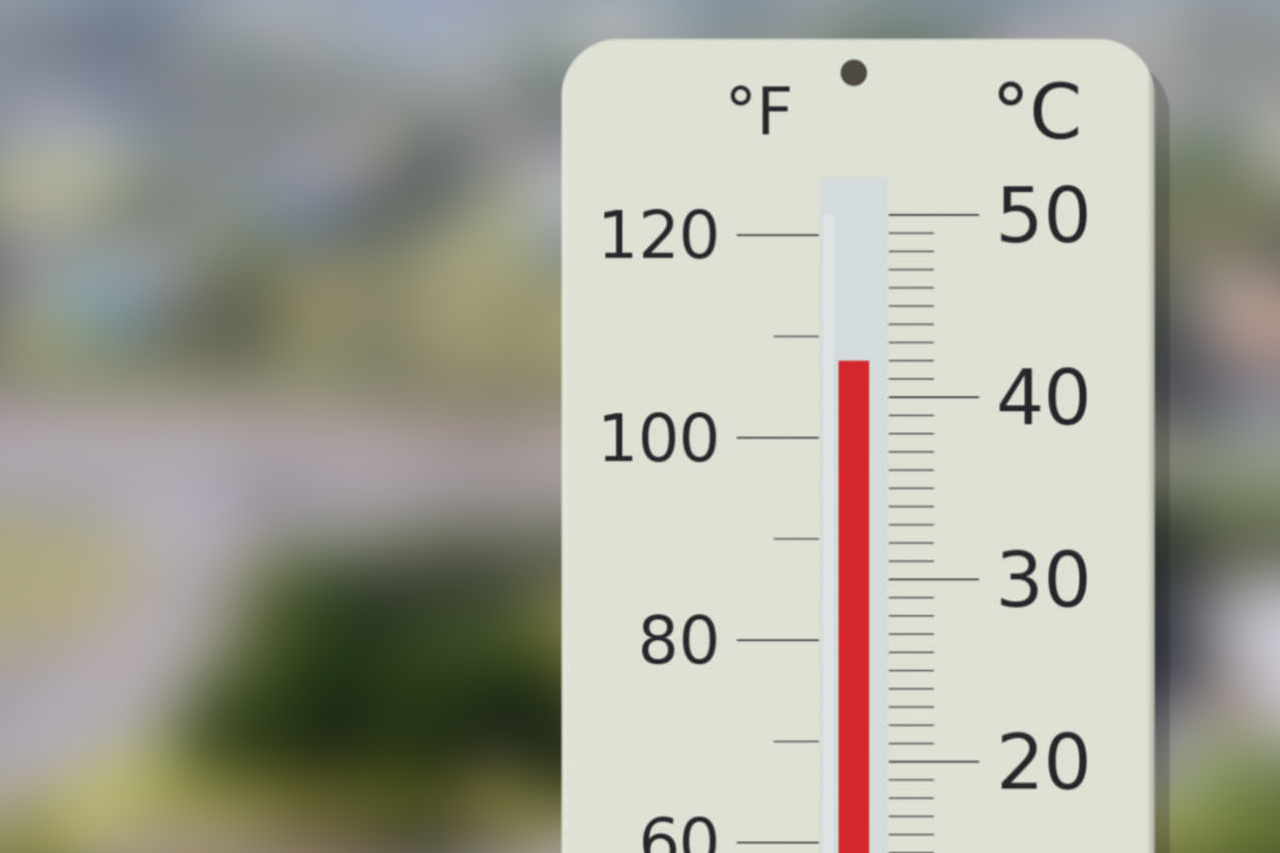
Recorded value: value=42 unit=°C
